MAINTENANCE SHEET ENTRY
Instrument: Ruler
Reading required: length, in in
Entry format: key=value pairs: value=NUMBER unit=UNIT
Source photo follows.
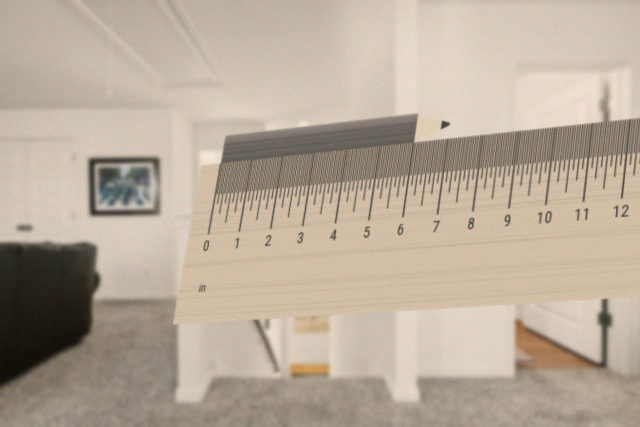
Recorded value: value=7 unit=in
